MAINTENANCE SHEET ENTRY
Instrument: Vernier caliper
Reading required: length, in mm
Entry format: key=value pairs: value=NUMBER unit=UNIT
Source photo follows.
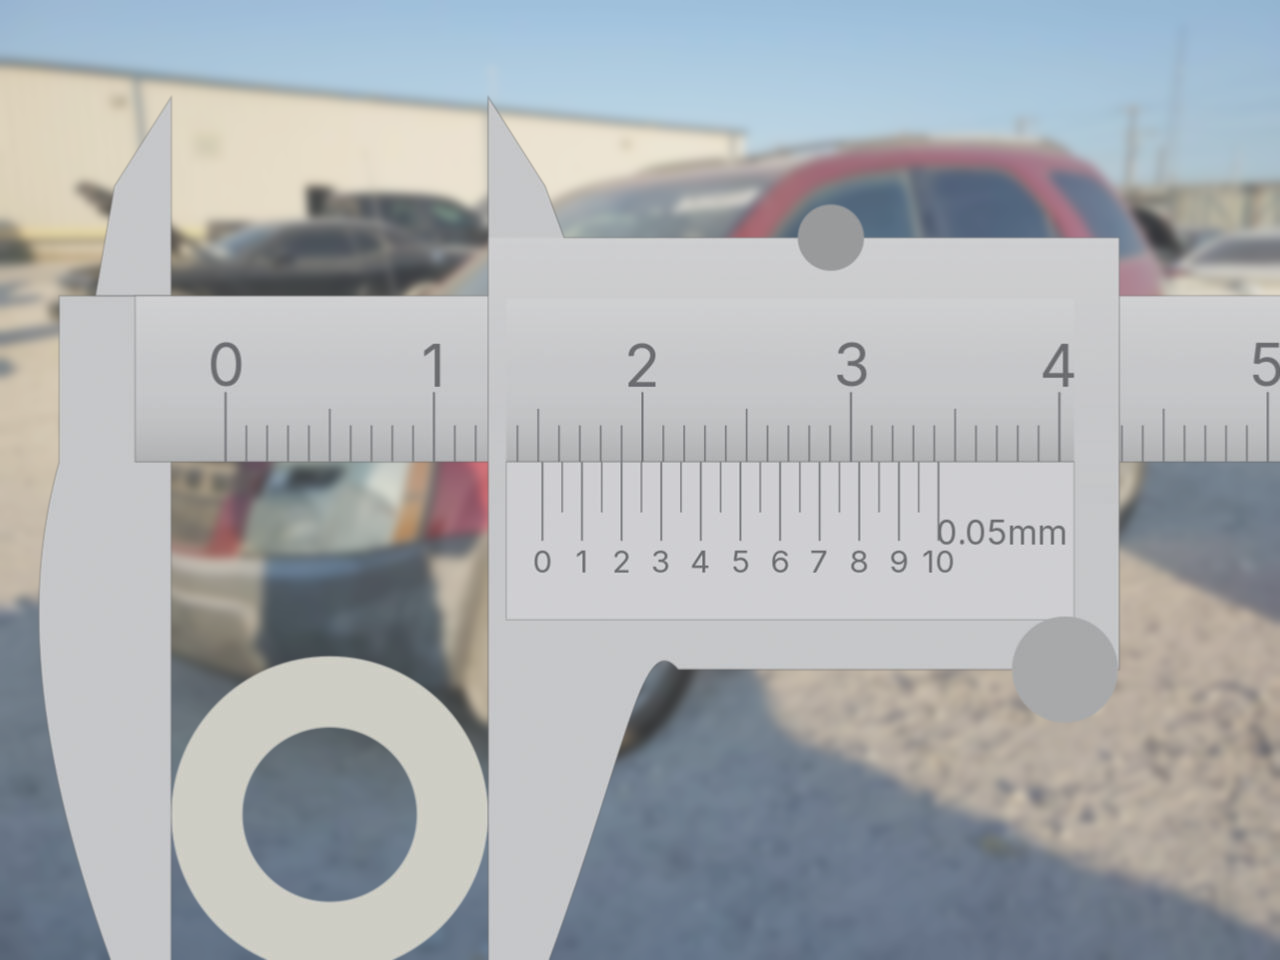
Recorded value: value=15.2 unit=mm
